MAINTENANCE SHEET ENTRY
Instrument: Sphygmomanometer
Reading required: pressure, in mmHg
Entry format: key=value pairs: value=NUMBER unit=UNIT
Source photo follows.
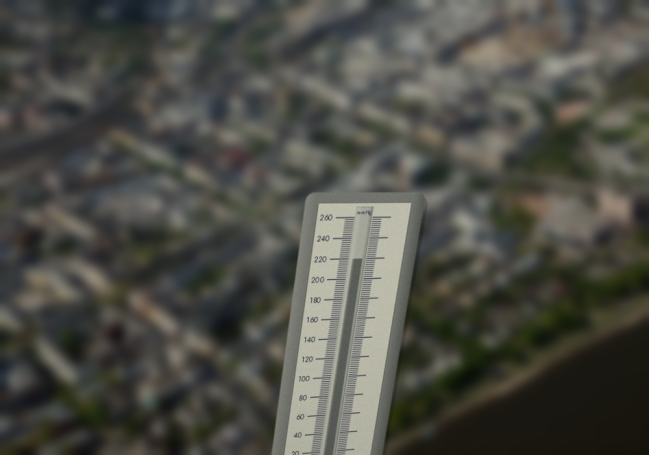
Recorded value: value=220 unit=mmHg
